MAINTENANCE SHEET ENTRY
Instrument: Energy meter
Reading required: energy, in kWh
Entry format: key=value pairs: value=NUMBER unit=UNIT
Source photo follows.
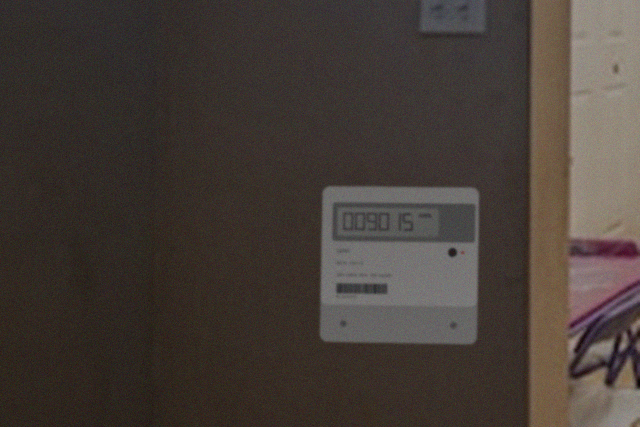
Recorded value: value=9015 unit=kWh
